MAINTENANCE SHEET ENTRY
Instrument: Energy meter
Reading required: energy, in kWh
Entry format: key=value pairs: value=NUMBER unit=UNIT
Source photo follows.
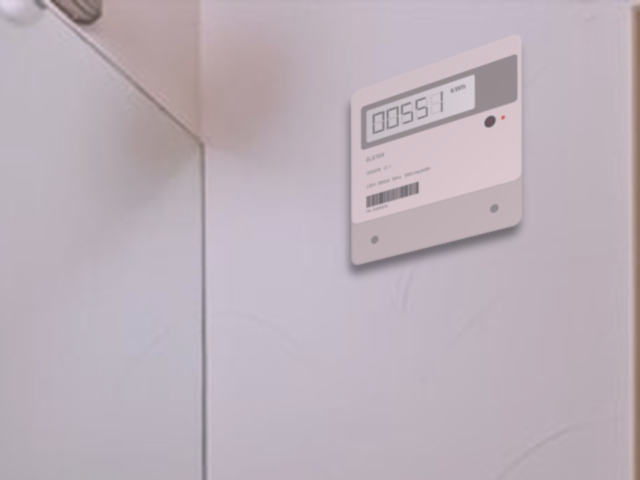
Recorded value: value=551 unit=kWh
